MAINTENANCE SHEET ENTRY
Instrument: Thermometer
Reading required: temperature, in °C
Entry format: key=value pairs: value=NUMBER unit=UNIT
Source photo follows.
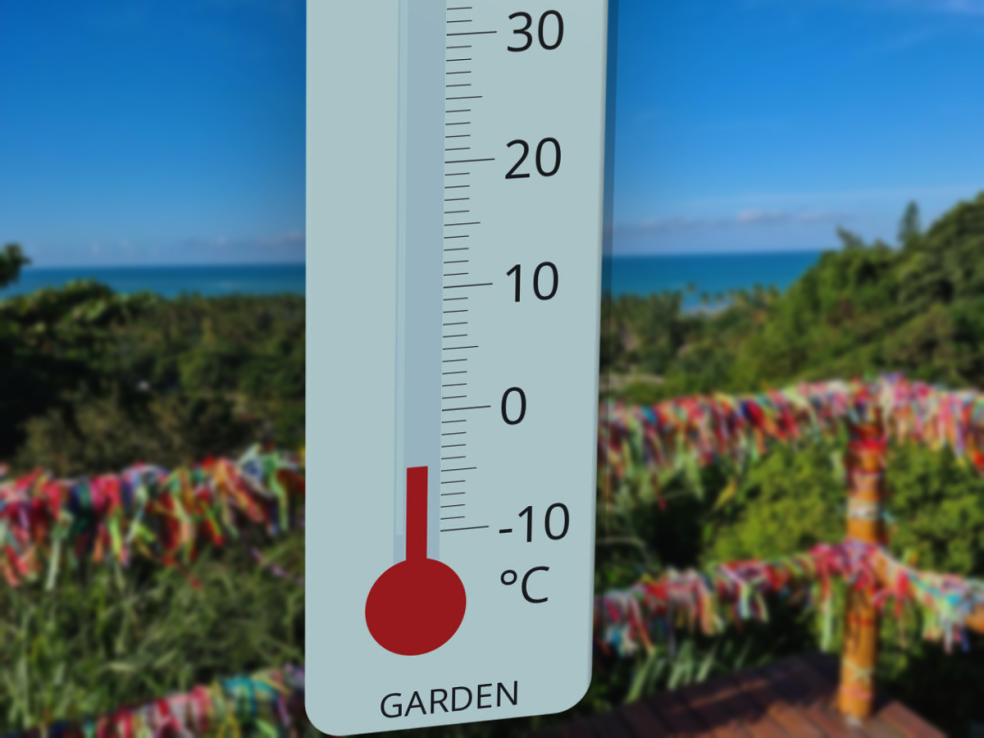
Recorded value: value=-4.5 unit=°C
